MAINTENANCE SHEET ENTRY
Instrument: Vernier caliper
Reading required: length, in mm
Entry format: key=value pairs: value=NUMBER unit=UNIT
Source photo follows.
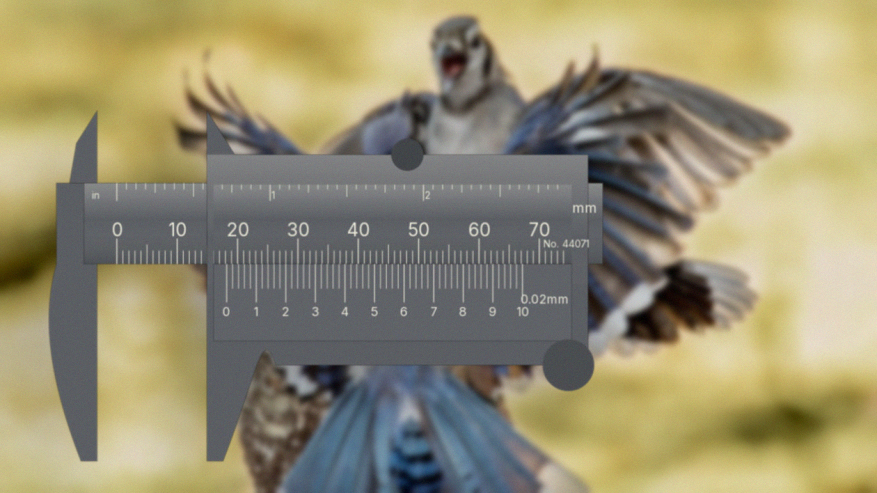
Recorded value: value=18.2 unit=mm
